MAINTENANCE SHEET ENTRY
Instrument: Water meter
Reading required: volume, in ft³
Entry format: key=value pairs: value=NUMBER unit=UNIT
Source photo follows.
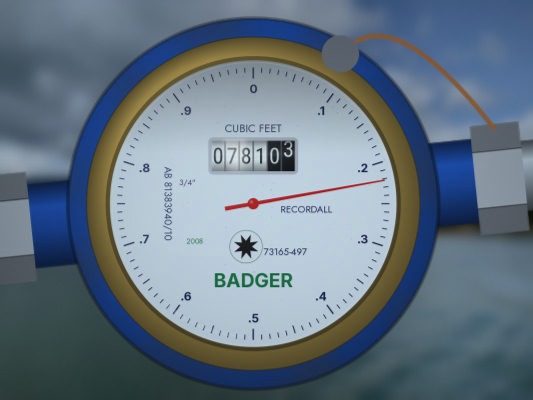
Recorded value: value=78103.22 unit=ft³
